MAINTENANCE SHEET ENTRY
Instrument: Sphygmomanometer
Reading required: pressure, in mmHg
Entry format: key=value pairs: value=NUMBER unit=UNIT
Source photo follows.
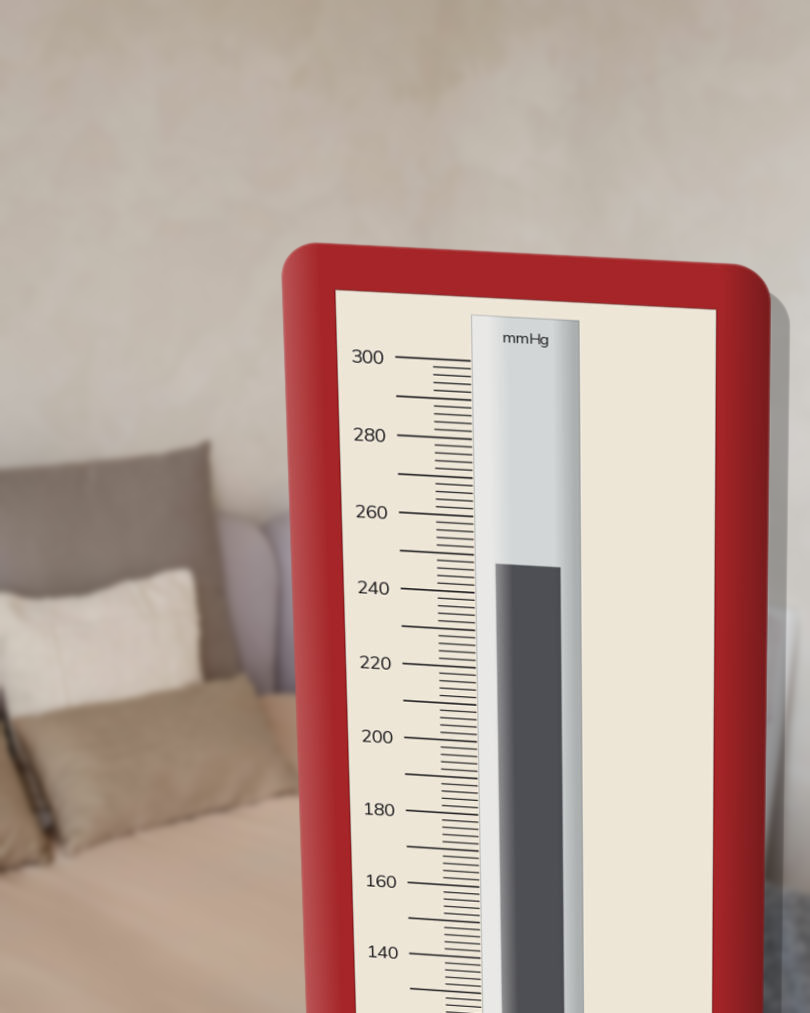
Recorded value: value=248 unit=mmHg
